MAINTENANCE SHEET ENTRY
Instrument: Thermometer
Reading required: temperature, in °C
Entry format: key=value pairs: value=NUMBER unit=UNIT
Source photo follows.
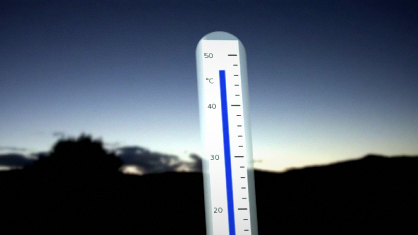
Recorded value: value=47 unit=°C
